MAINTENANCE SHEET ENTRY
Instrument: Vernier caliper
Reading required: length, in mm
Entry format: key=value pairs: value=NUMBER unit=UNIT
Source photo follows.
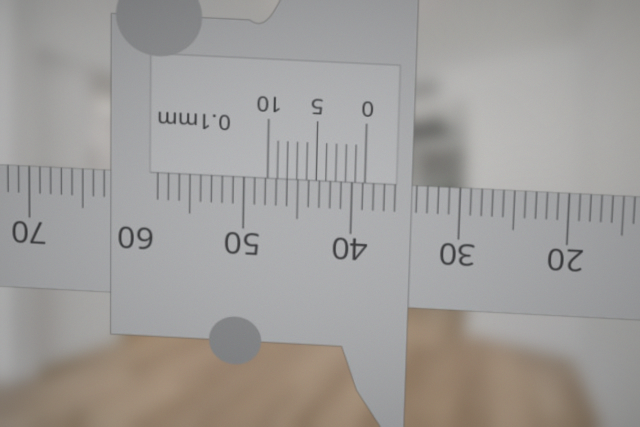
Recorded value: value=38.8 unit=mm
